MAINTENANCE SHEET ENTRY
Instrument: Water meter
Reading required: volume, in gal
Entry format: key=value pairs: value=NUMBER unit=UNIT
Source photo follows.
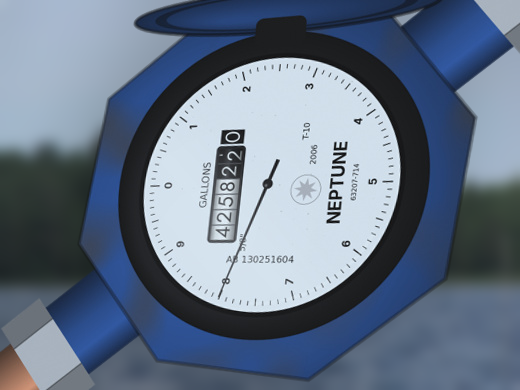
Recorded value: value=4258218.0 unit=gal
